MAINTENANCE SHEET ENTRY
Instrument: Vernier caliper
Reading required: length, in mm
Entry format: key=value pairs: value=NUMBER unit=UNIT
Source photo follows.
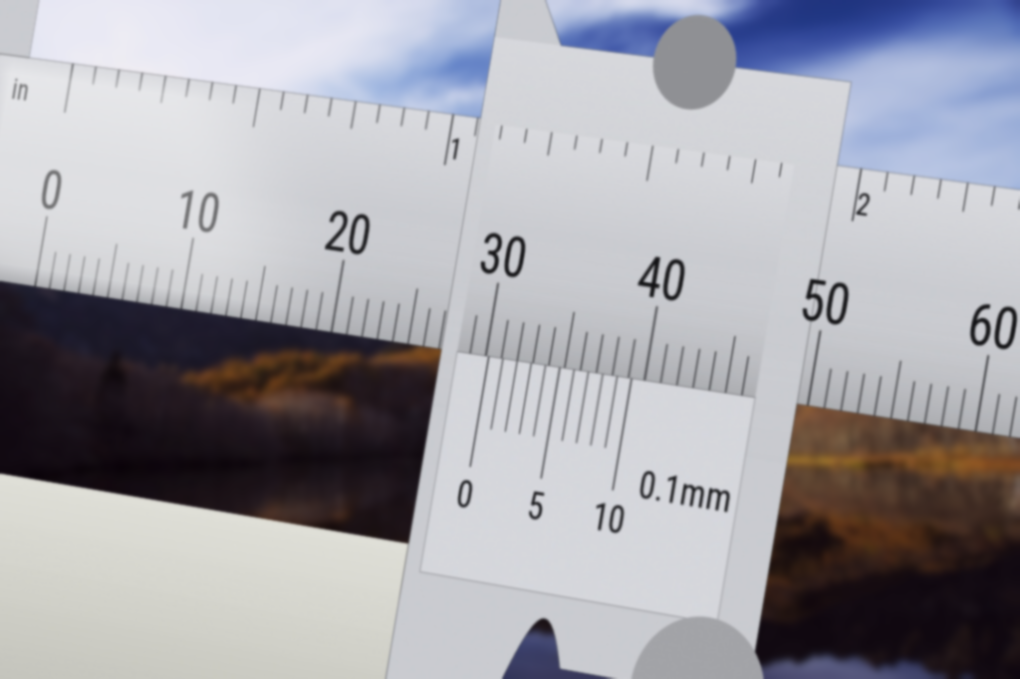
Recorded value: value=30.2 unit=mm
